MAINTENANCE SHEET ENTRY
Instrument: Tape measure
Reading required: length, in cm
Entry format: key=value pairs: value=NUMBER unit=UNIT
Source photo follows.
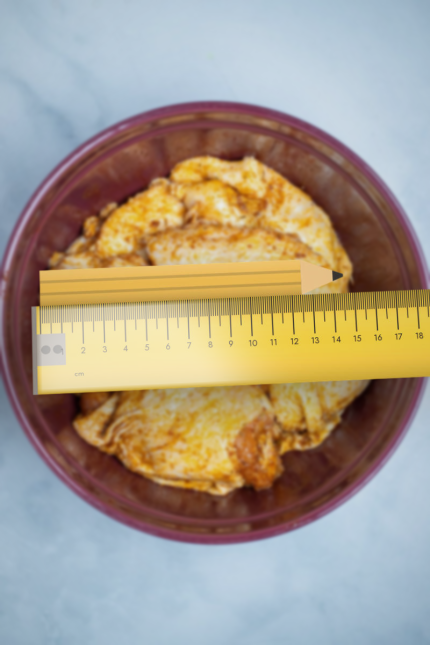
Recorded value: value=14.5 unit=cm
